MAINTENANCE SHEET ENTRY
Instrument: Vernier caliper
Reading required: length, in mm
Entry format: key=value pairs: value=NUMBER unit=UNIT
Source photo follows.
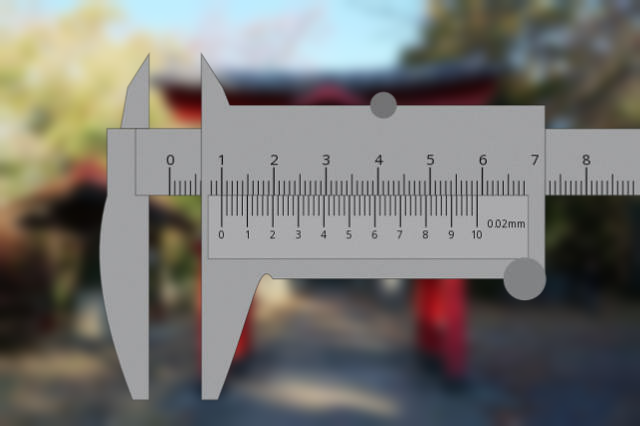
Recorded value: value=10.0 unit=mm
